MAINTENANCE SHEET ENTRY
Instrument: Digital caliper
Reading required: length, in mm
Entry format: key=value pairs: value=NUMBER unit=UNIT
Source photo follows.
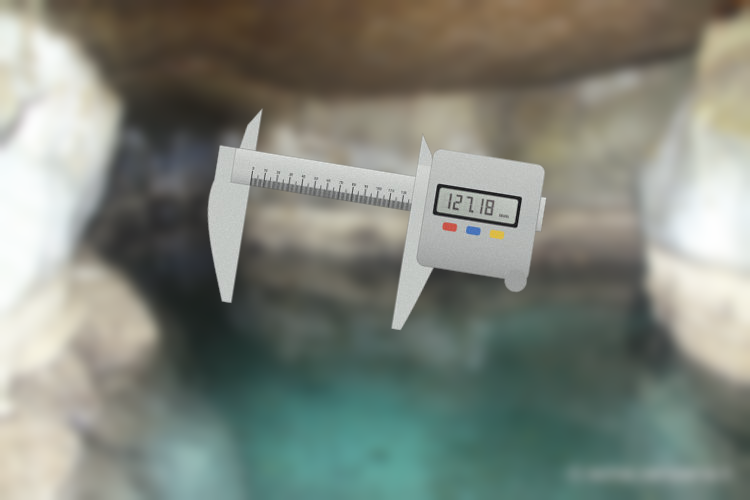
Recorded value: value=127.18 unit=mm
